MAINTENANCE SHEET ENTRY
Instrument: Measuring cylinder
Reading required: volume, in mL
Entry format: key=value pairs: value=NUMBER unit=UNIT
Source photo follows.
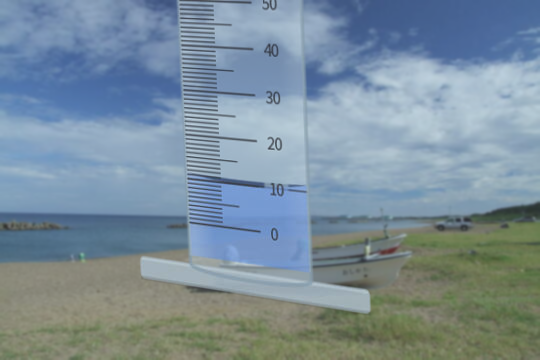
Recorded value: value=10 unit=mL
